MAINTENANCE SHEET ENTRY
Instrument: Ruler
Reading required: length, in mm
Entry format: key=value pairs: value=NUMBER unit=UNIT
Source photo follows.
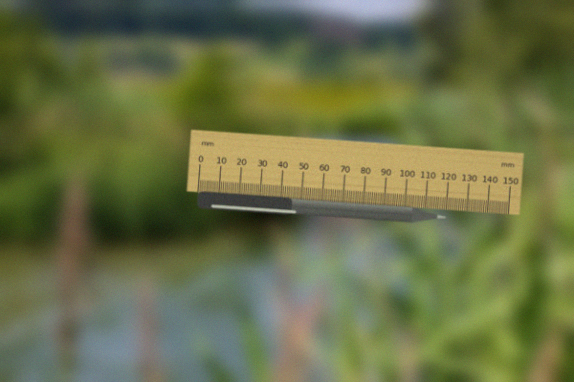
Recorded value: value=120 unit=mm
